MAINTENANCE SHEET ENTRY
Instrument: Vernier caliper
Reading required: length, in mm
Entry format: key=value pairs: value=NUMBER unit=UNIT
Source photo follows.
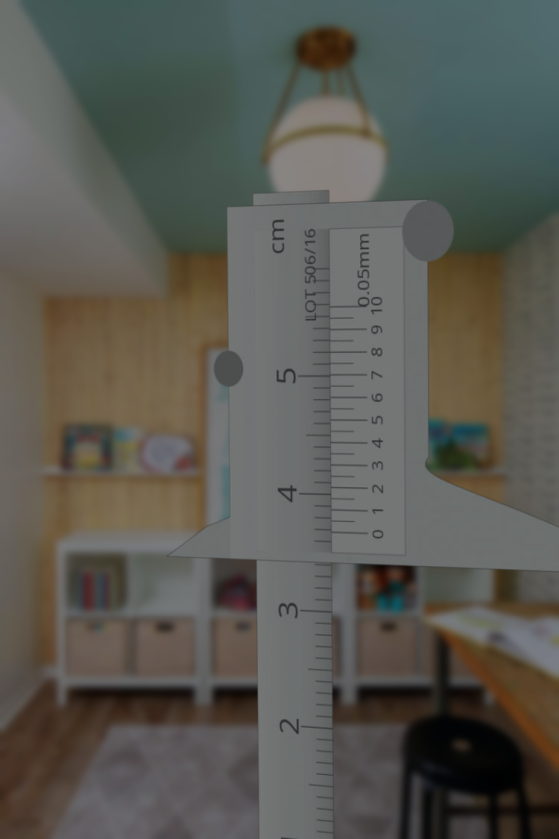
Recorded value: value=36.8 unit=mm
